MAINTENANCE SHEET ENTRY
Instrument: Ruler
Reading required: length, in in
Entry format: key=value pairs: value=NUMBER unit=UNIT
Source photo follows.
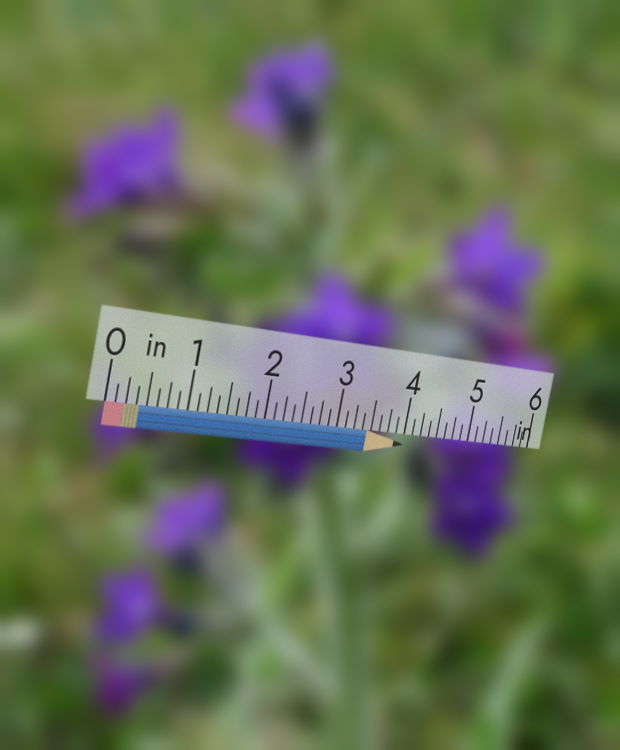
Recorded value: value=4 unit=in
